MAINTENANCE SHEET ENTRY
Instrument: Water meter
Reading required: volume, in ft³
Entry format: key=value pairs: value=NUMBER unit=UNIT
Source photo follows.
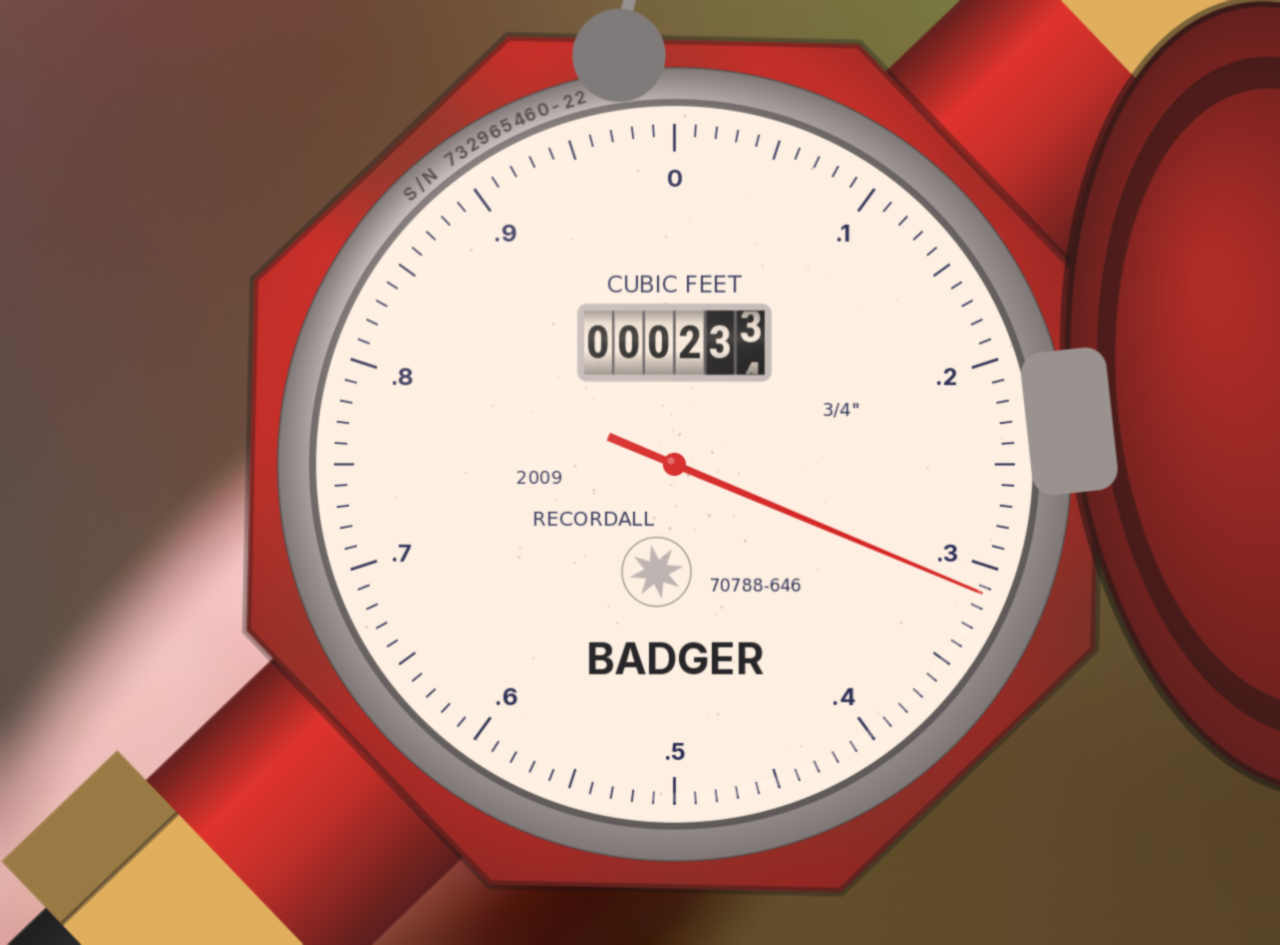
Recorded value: value=233.31 unit=ft³
